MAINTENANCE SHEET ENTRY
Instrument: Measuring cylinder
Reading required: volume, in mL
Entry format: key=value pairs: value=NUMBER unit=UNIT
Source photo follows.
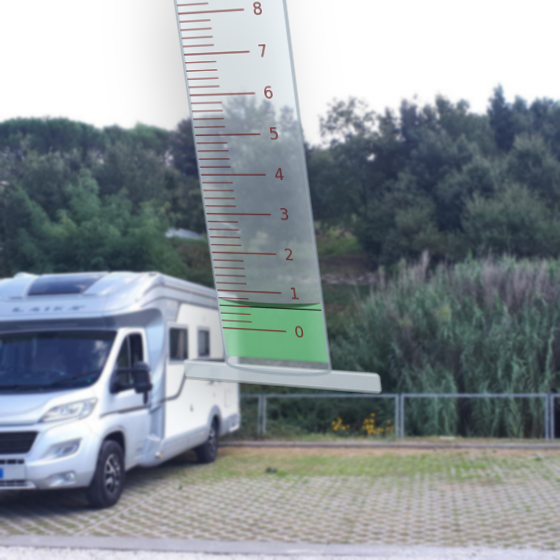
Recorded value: value=0.6 unit=mL
